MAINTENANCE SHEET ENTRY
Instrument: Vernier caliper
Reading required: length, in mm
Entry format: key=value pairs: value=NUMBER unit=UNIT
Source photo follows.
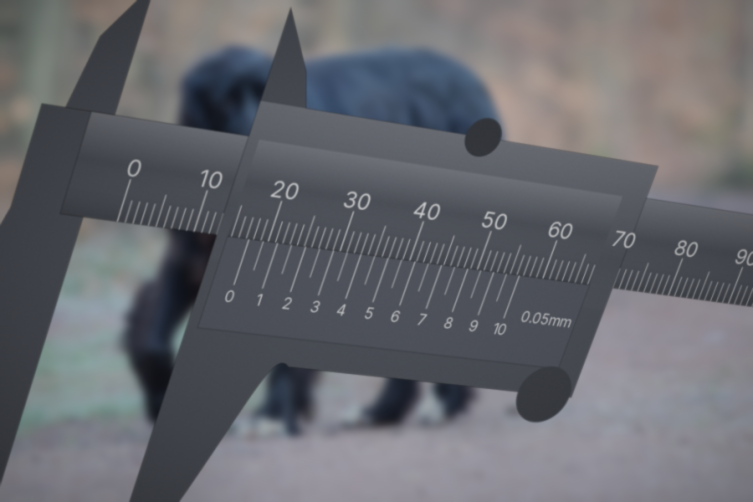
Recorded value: value=17.4 unit=mm
